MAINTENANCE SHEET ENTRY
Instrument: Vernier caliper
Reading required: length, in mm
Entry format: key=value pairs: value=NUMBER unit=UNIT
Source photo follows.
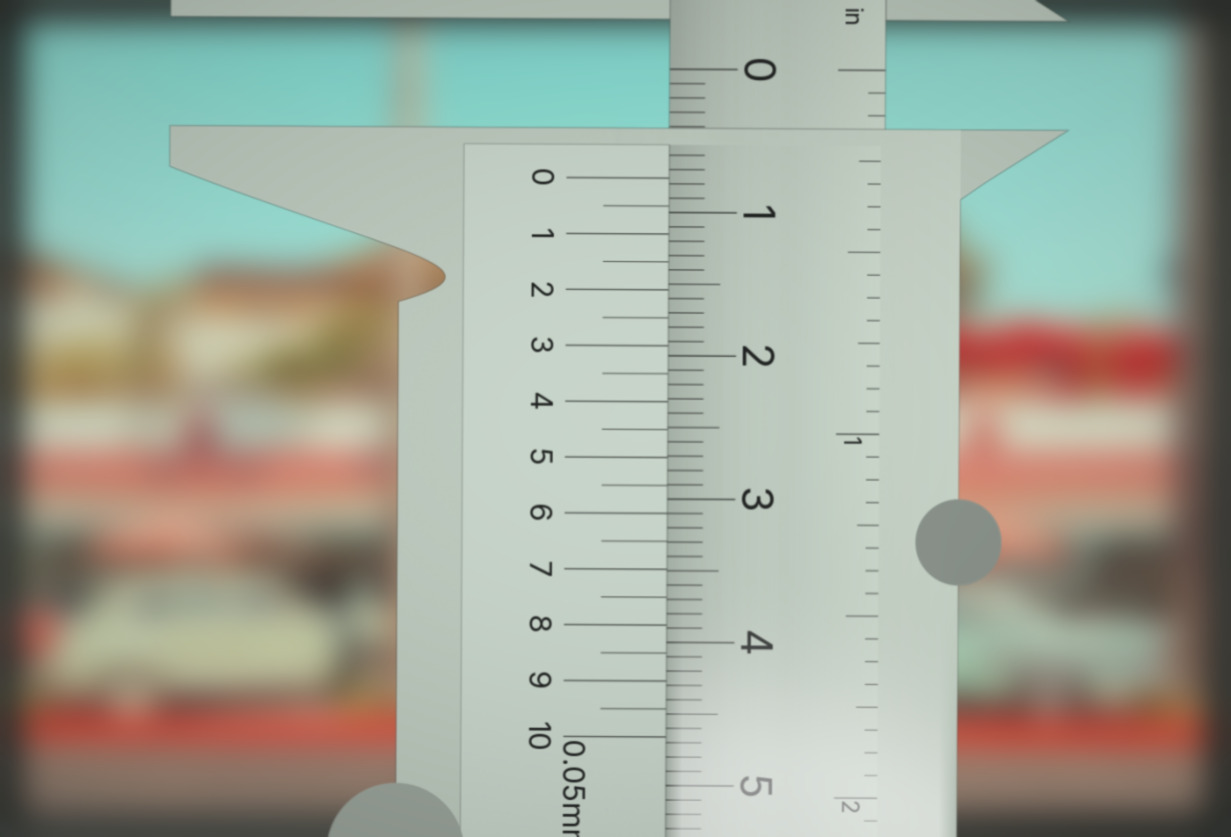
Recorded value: value=7.6 unit=mm
